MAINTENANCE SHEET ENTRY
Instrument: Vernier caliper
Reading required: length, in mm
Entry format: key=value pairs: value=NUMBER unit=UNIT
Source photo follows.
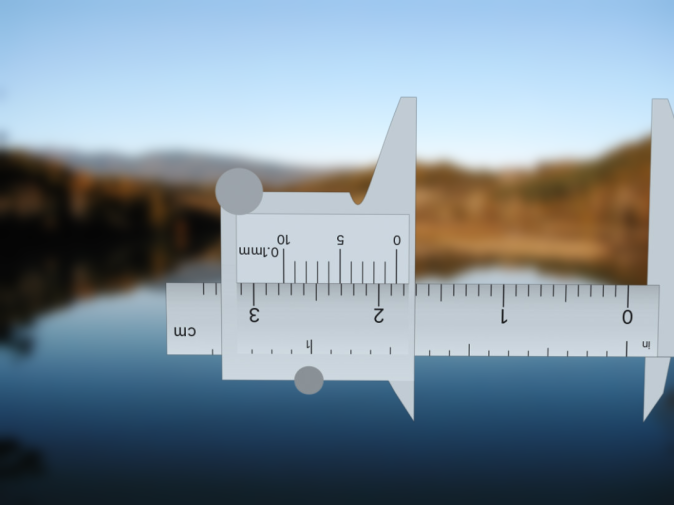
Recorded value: value=18.6 unit=mm
